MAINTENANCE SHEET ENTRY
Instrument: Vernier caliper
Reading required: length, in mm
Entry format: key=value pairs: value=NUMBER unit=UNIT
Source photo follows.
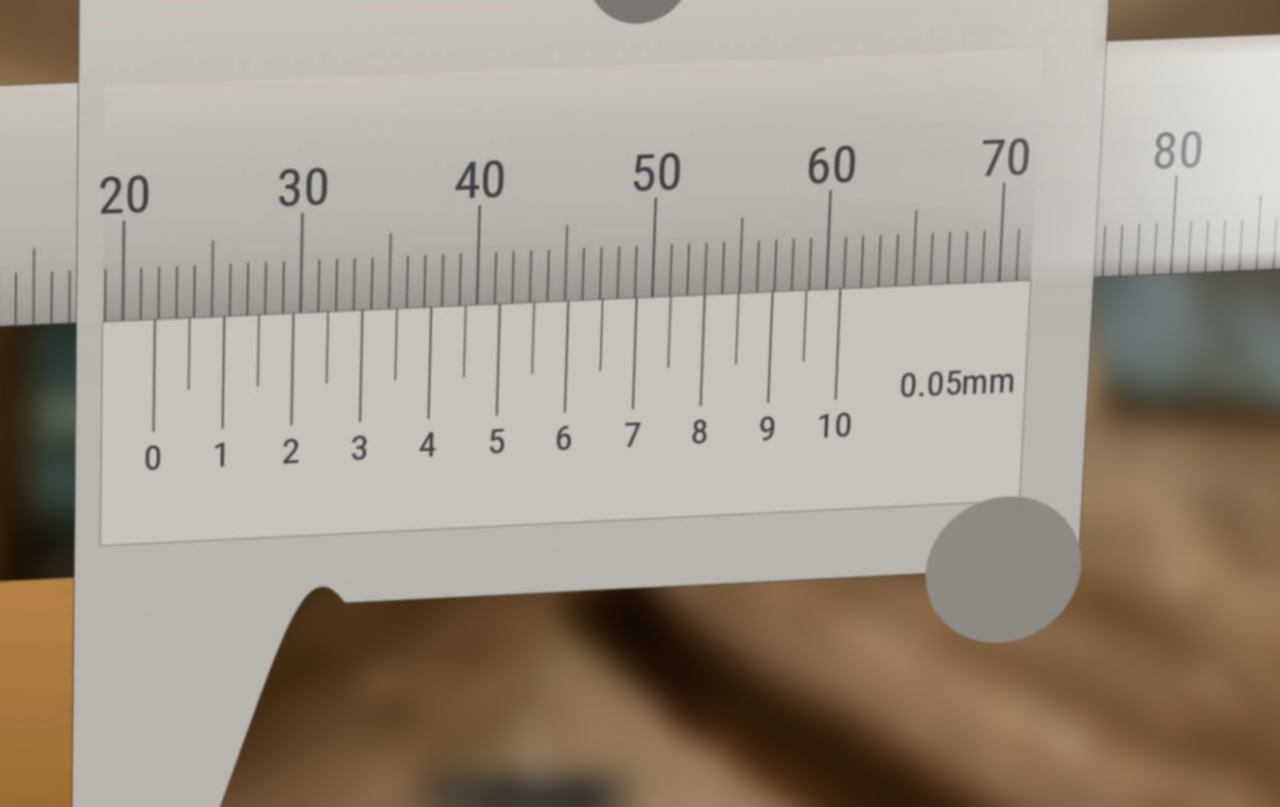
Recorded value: value=21.8 unit=mm
